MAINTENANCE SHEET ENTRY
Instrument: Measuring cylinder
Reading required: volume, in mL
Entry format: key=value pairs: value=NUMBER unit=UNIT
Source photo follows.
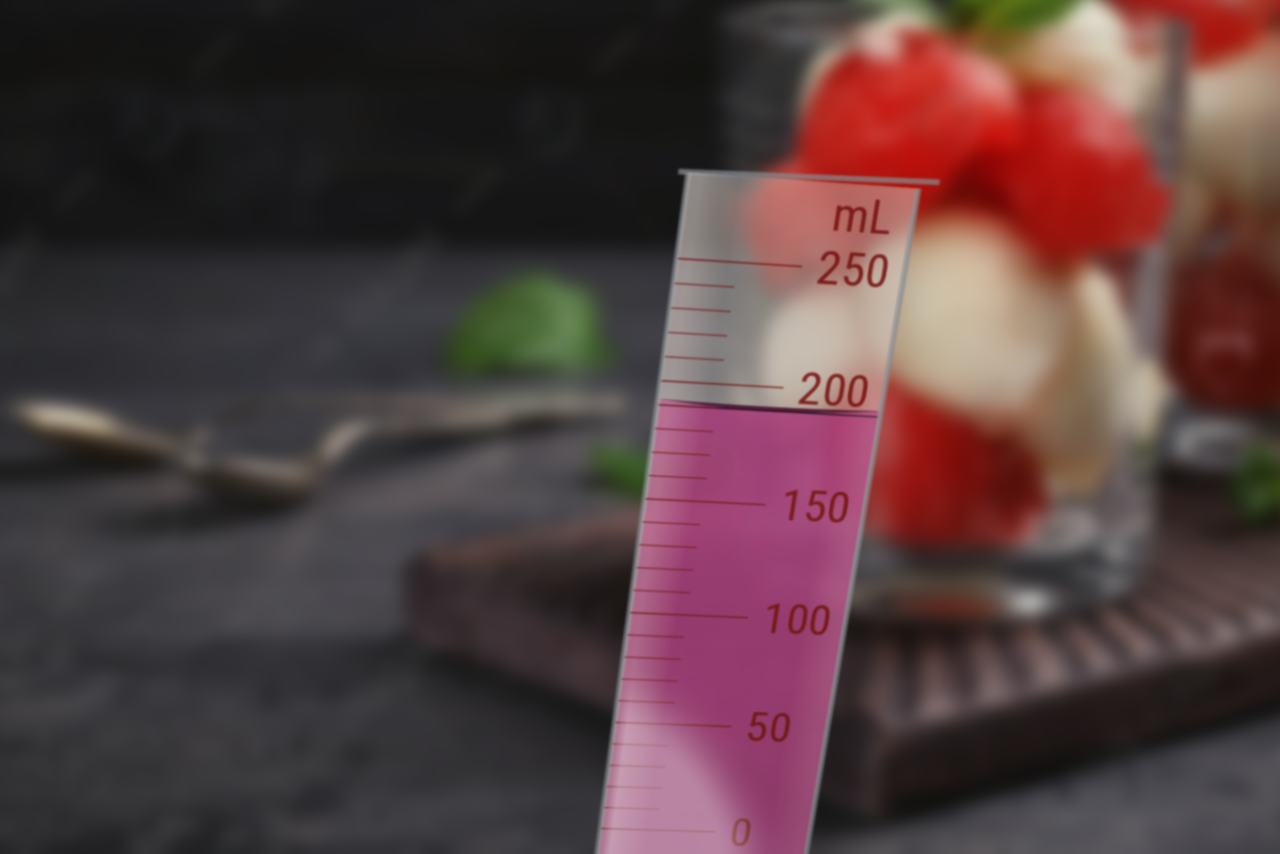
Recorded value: value=190 unit=mL
